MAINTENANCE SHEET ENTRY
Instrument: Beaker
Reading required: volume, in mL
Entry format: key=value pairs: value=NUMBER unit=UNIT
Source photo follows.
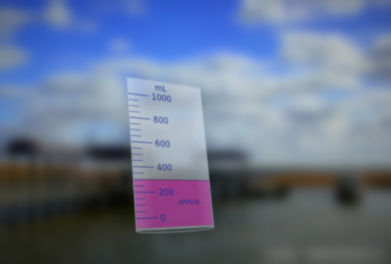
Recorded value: value=300 unit=mL
